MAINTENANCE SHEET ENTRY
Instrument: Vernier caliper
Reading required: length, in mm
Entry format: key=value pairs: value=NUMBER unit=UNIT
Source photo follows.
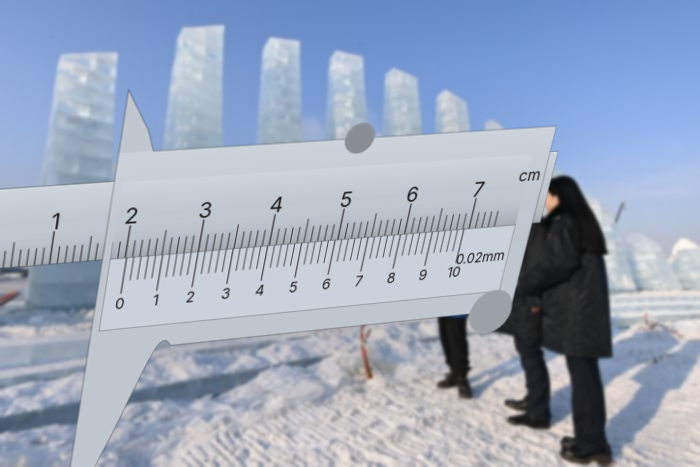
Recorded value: value=20.2 unit=mm
